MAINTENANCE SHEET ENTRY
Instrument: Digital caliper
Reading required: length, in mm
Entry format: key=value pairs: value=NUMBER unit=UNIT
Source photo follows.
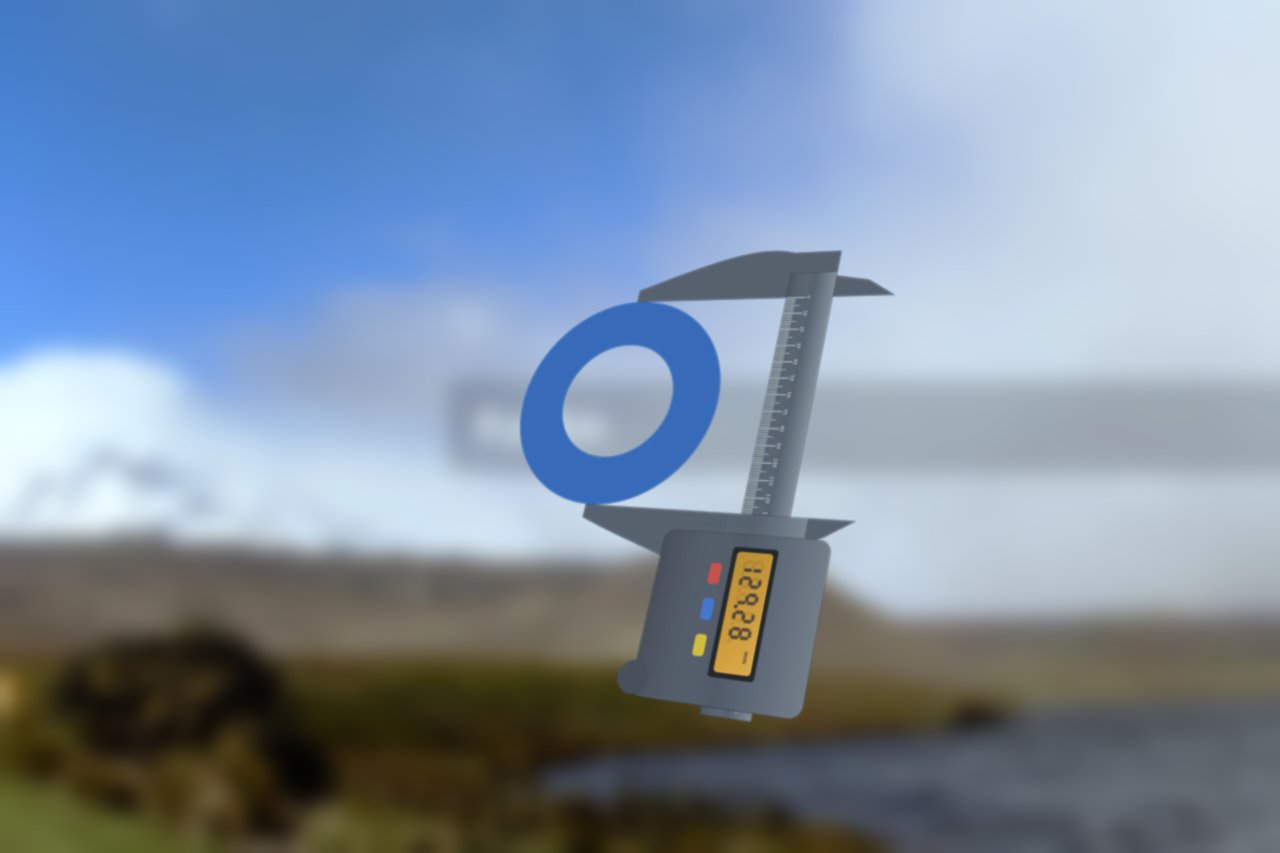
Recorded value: value=129.28 unit=mm
